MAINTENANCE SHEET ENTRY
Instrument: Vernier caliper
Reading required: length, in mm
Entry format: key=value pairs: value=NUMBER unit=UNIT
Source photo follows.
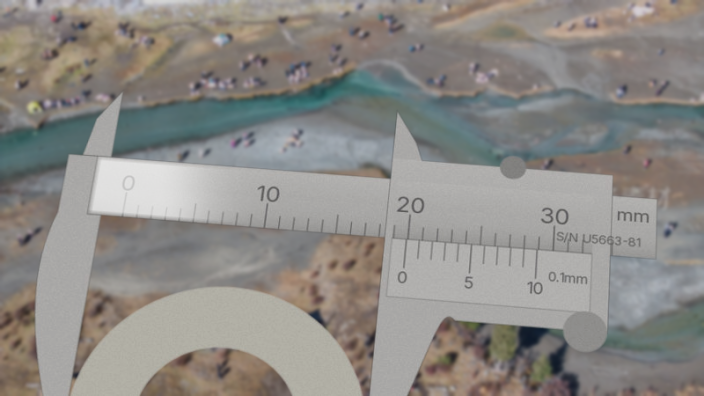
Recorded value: value=19.9 unit=mm
